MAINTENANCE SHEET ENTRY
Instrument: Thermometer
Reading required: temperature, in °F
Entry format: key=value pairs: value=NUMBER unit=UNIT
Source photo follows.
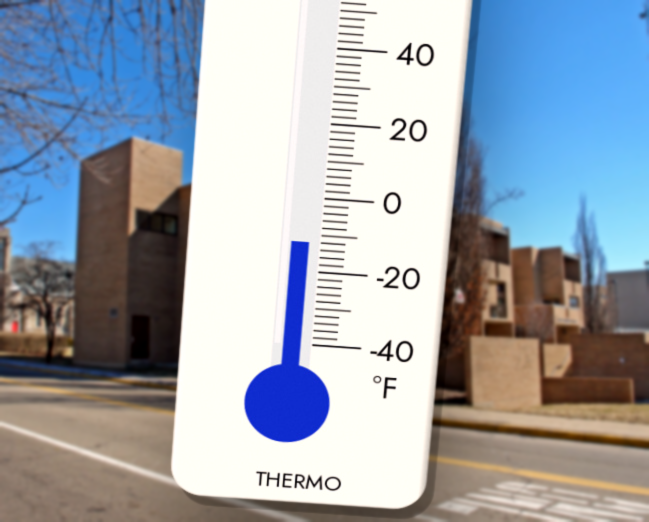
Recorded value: value=-12 unit=°F
